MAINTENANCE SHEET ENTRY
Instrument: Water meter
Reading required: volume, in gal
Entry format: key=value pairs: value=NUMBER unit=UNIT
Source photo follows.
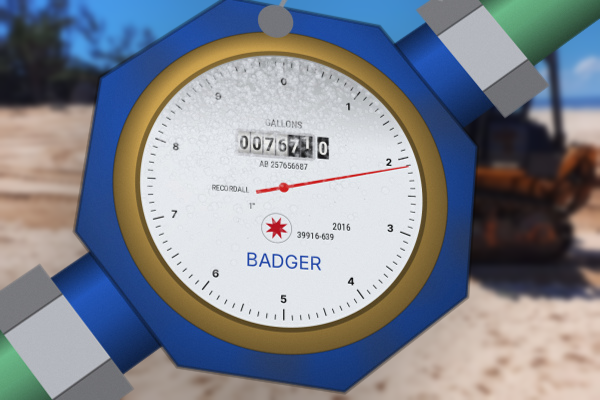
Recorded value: value=76712.1 unit=gal
